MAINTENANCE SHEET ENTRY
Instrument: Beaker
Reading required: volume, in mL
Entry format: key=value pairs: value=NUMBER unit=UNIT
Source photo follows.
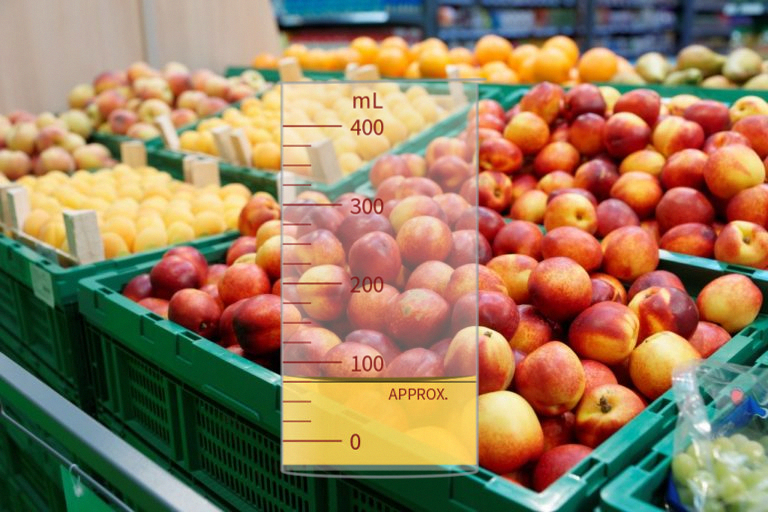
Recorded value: value=75 unit=mL
